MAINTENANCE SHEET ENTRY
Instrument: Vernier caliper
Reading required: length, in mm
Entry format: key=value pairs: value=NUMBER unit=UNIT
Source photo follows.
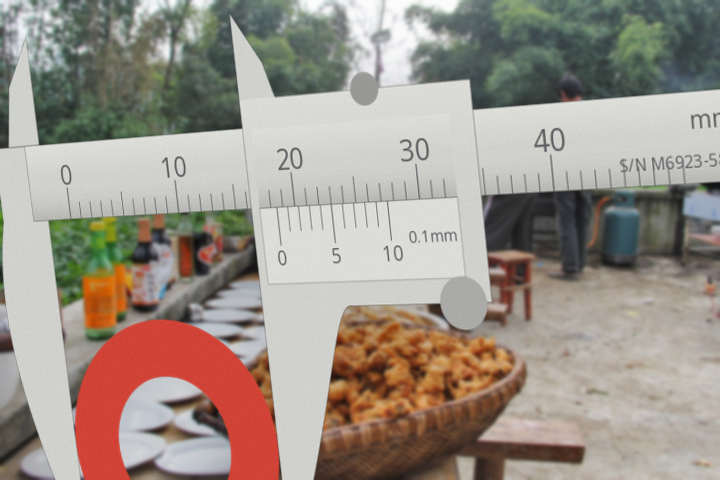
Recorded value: value=18.5 unit=mm
